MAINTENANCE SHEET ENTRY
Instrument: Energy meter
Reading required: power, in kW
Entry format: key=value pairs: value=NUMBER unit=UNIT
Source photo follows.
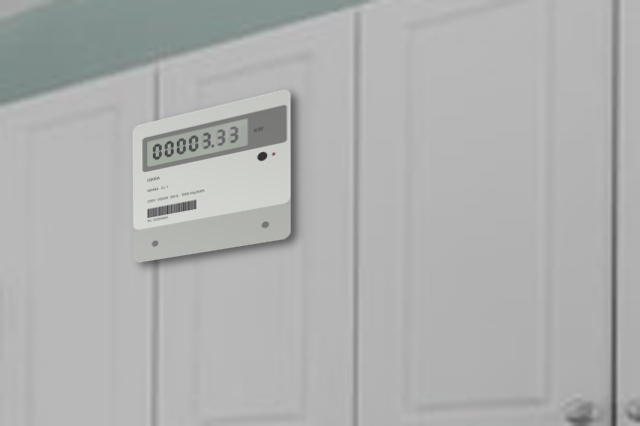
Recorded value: value=3.33 unit=kW
